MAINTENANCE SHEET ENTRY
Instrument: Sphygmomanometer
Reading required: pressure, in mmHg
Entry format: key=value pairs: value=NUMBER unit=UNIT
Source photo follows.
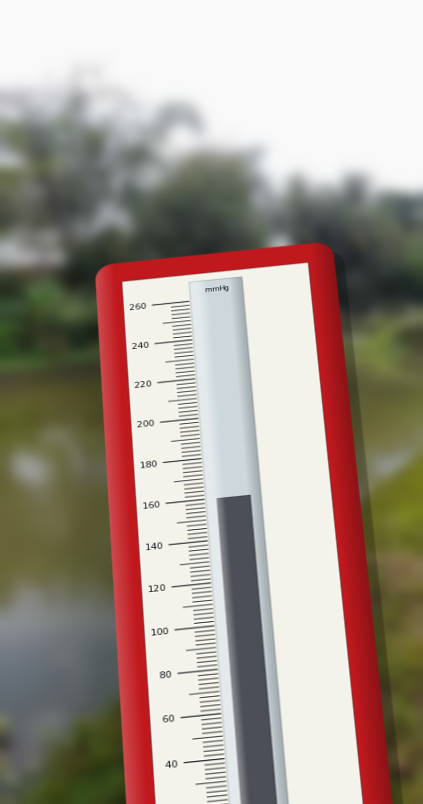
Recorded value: value=160 unit=mmHg
